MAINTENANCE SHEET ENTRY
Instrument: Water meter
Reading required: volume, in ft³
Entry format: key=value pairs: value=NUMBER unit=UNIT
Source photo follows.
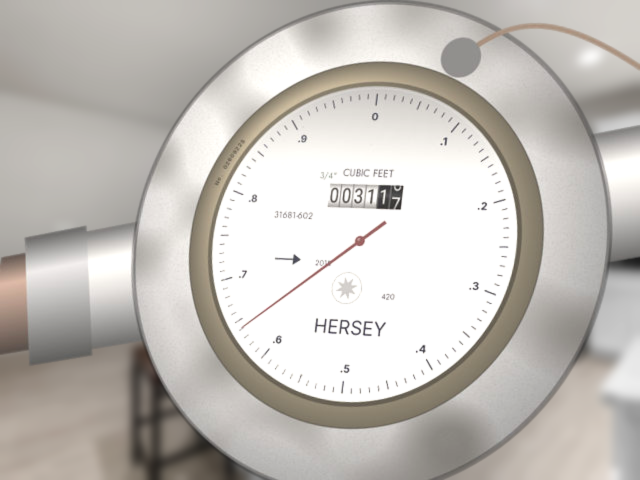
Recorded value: value=3116.64 unit=ft³
